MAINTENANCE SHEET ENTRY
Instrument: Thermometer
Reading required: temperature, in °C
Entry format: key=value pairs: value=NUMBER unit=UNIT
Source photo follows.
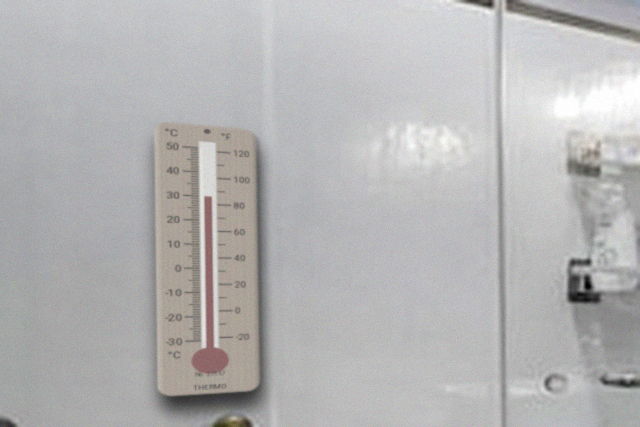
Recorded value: value=30 unit=°C
